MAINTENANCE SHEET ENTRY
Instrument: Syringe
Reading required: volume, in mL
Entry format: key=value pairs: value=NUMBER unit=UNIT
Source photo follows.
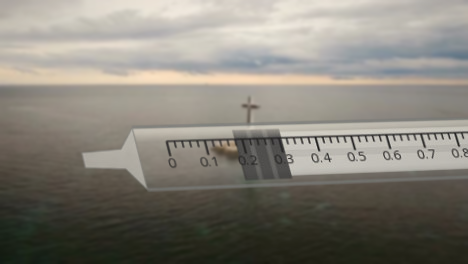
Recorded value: value=0.18 unit=mL
